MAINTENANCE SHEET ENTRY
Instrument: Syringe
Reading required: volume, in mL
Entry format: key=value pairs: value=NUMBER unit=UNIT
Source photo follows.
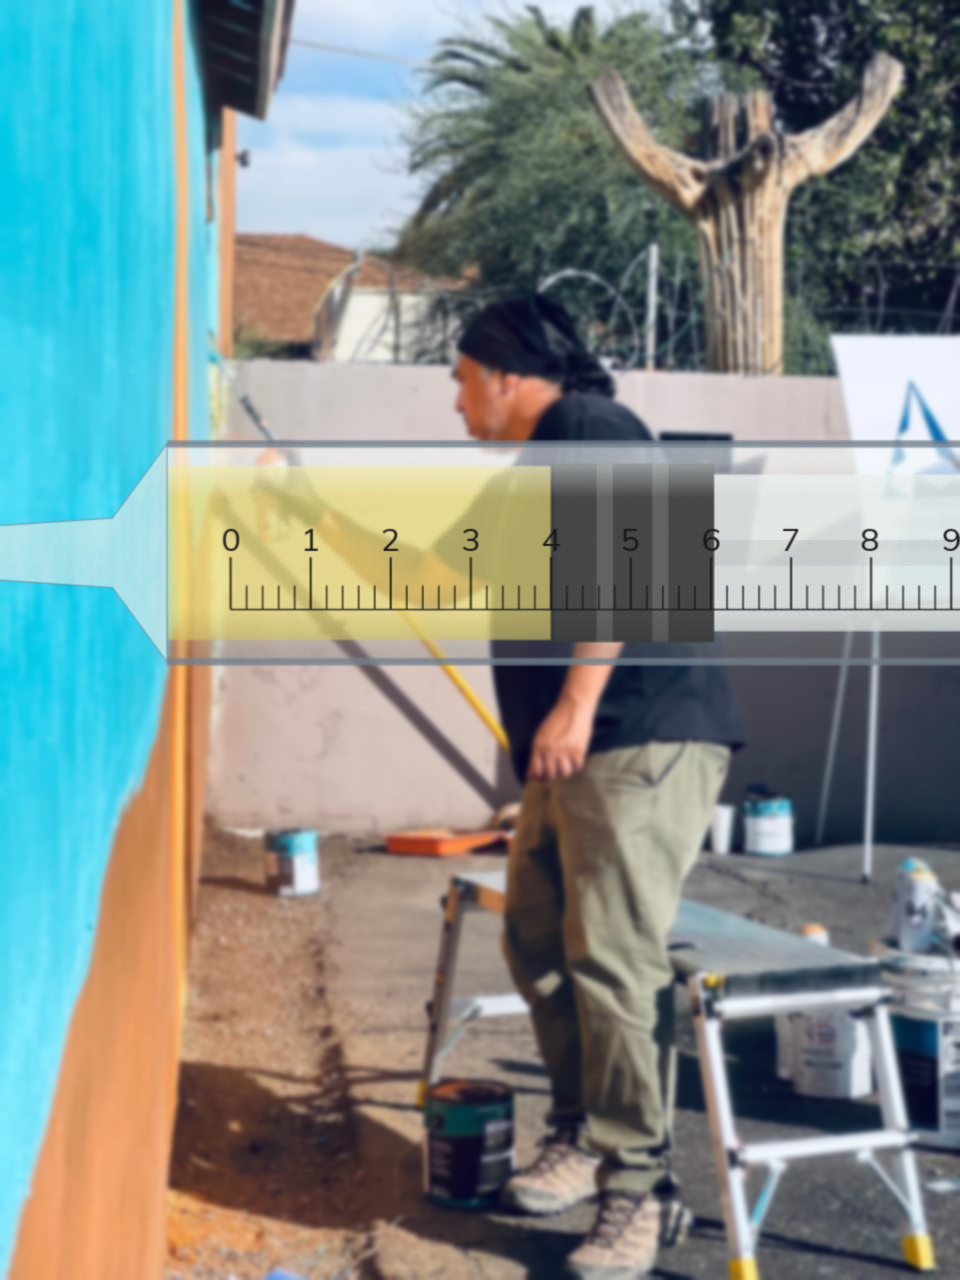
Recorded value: value=4 unit=mL
